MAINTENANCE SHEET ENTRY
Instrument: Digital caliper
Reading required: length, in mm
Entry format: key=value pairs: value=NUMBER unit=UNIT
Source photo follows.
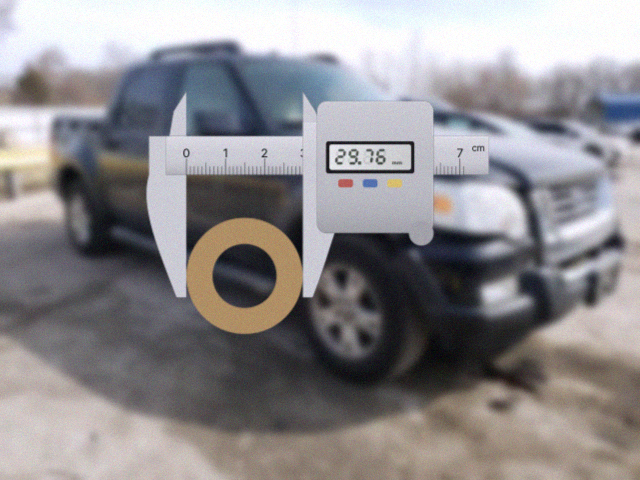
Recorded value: value=29.76 unit=mm
